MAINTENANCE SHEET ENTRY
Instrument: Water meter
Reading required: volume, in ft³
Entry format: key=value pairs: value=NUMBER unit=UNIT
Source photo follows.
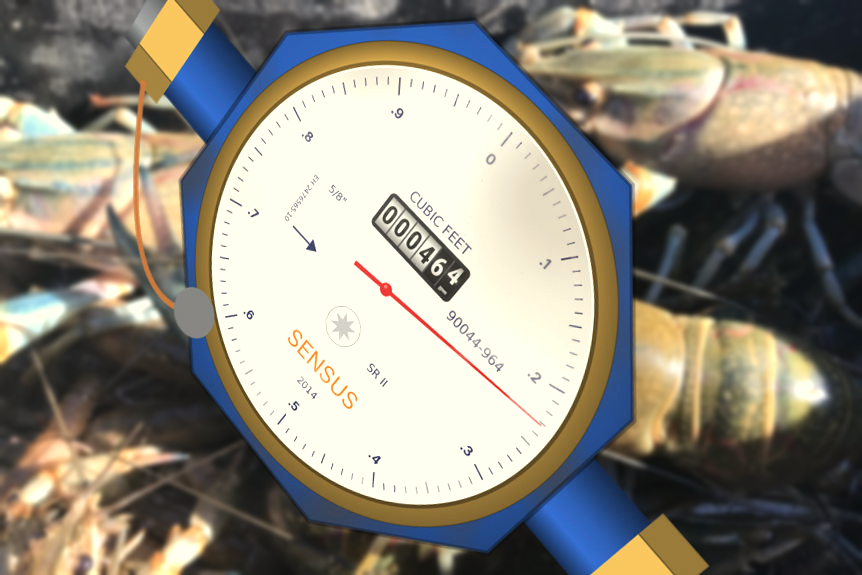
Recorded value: value=464.23 unit=ft³
